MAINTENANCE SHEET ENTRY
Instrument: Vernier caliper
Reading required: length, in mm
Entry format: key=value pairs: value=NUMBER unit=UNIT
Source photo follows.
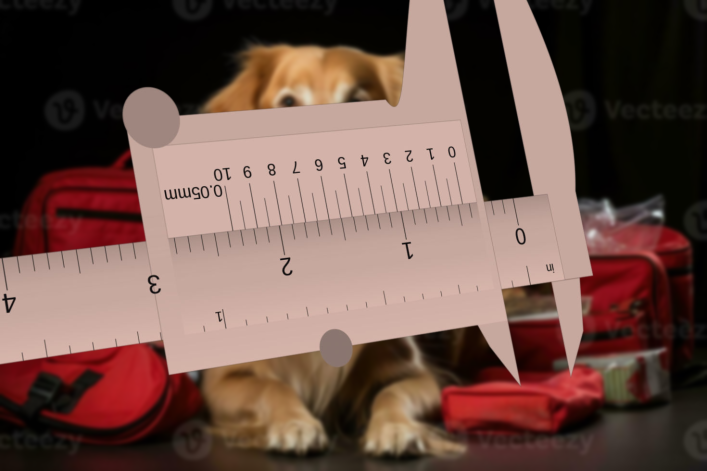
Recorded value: value=4.6 unit=mm
